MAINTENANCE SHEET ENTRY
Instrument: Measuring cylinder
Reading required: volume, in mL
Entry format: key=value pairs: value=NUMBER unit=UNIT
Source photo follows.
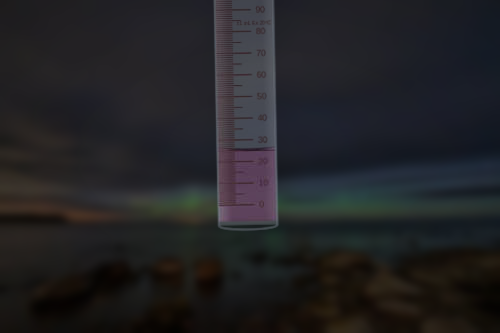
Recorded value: value=25 unit=mL
